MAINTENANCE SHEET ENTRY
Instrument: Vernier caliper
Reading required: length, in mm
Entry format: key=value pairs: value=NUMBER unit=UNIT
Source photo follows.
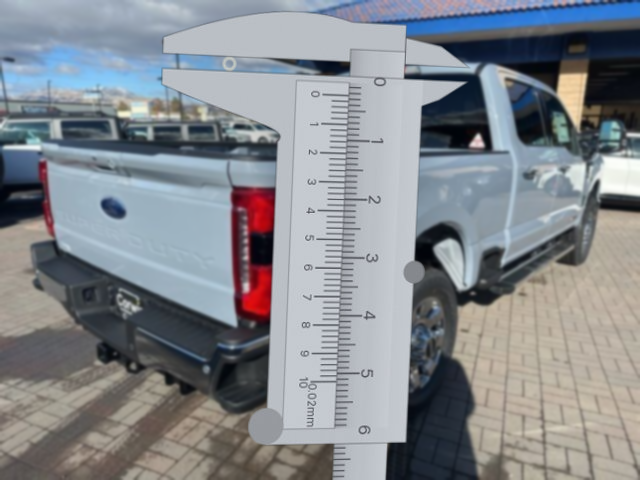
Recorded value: value=2.4 unit=mm
